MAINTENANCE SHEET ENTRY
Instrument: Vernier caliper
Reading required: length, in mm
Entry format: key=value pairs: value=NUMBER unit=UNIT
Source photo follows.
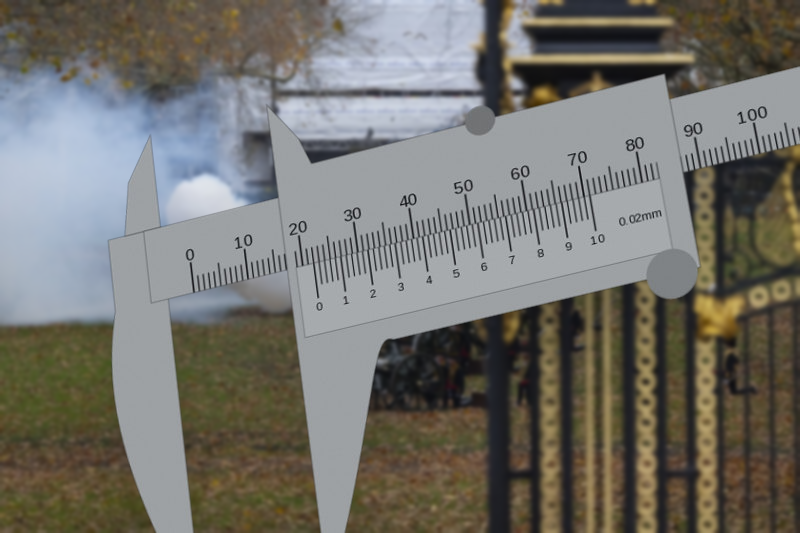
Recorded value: value=22.0 unit=mm
